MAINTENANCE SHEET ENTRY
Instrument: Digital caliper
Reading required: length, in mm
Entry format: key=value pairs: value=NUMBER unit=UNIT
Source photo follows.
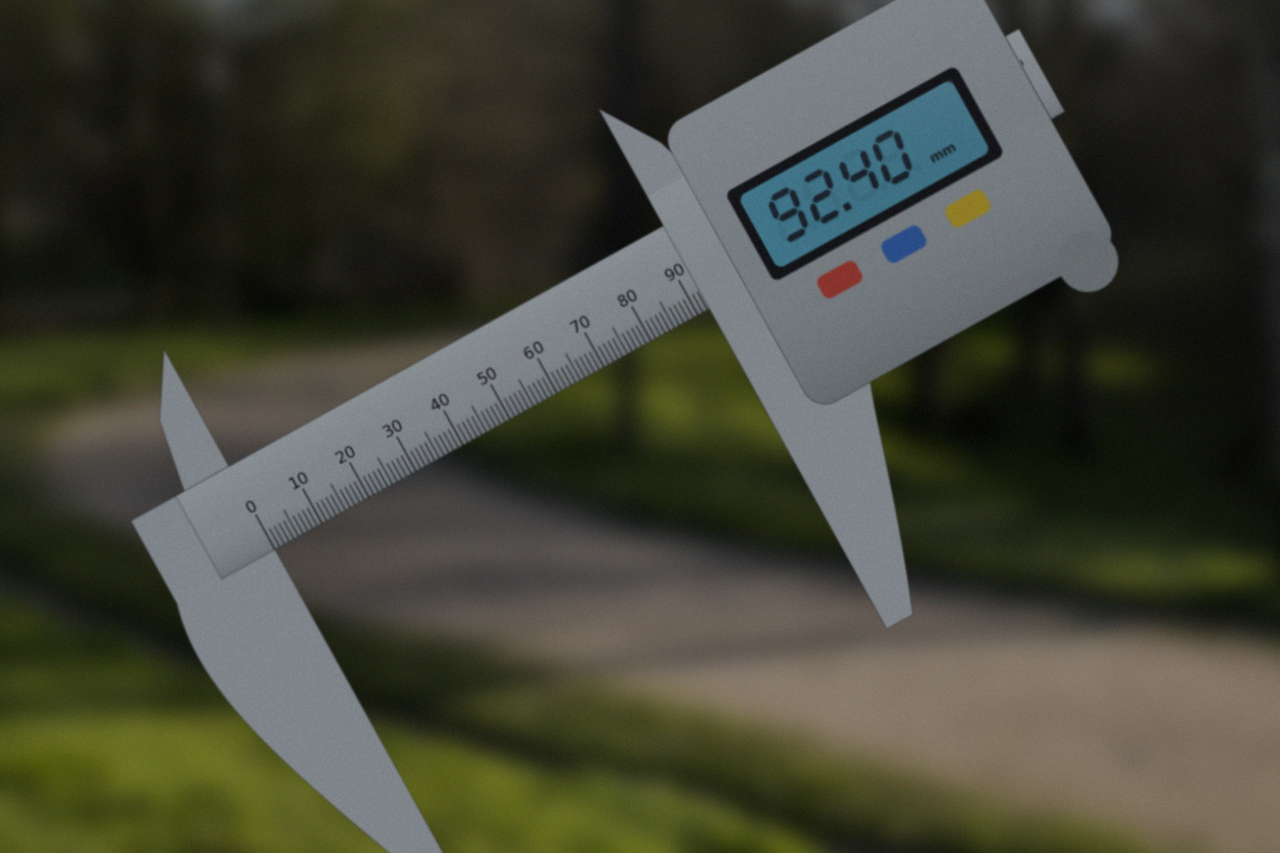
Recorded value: value=92.40 unit=mm
